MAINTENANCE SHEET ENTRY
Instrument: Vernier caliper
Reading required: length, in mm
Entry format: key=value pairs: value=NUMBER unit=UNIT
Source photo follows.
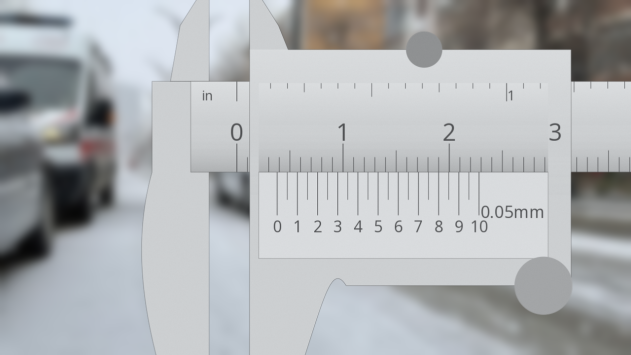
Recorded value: value=3.8 unit=mm
